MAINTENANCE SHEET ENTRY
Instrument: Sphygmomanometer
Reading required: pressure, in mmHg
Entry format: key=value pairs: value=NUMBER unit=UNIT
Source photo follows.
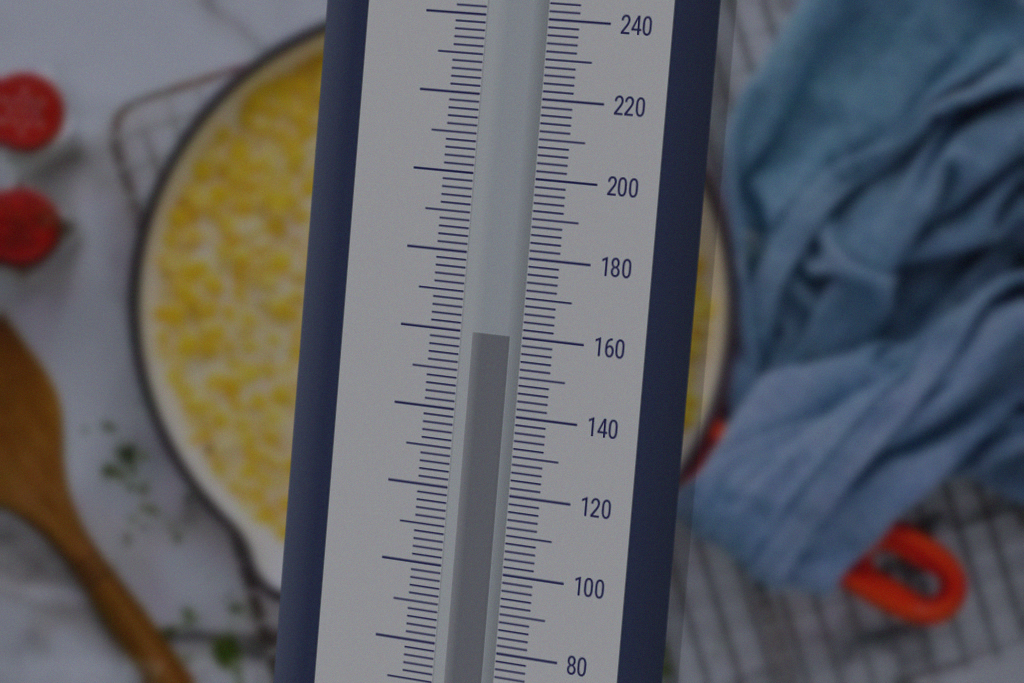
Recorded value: value=160 unit=mmHg
